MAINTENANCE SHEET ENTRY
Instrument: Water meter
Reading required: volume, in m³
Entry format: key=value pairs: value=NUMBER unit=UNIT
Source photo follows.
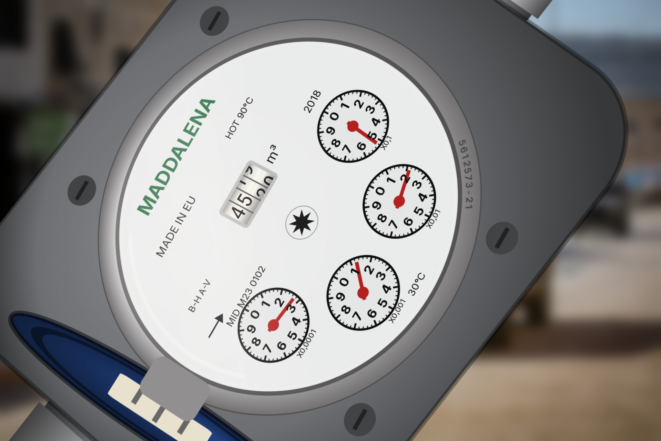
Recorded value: value=4519.5212 unit=m³
